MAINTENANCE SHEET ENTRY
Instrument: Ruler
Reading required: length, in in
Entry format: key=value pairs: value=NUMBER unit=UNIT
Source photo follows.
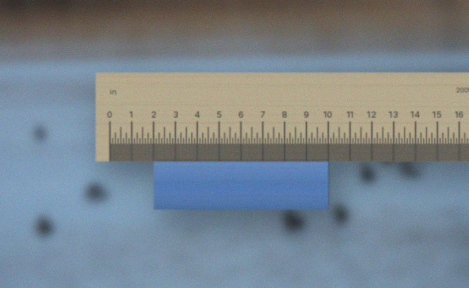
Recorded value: value=8 unit=in
